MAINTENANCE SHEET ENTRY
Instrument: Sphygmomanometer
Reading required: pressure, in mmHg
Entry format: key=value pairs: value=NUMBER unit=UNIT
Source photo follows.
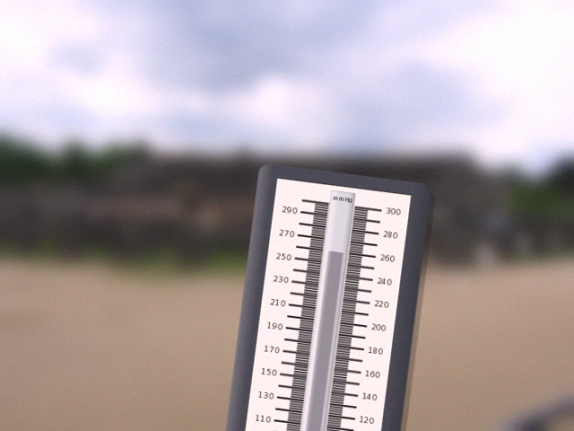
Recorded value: value=260 unit=mmHg
